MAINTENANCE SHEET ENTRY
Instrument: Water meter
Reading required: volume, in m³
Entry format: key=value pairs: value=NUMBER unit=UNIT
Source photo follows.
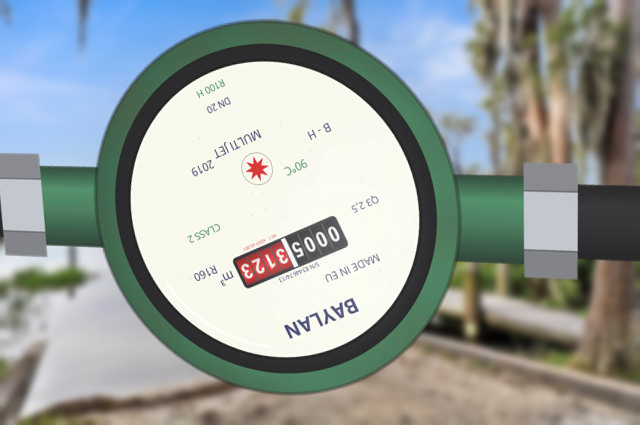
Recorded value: value=5.3123 unit=m³
